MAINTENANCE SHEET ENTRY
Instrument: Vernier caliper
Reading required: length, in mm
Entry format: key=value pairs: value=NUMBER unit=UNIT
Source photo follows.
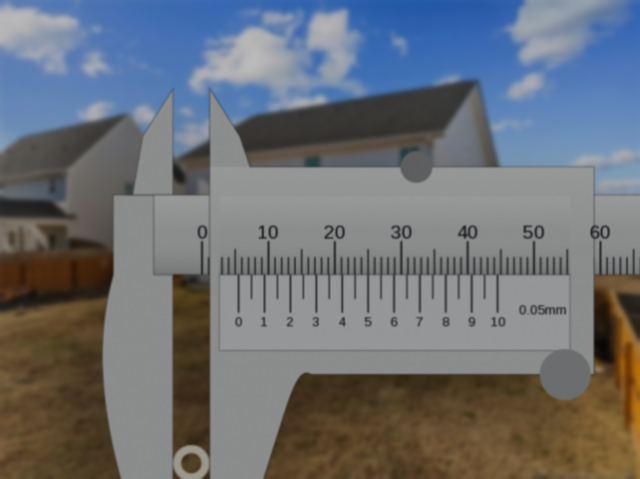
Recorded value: value=5.5 unit=mm
